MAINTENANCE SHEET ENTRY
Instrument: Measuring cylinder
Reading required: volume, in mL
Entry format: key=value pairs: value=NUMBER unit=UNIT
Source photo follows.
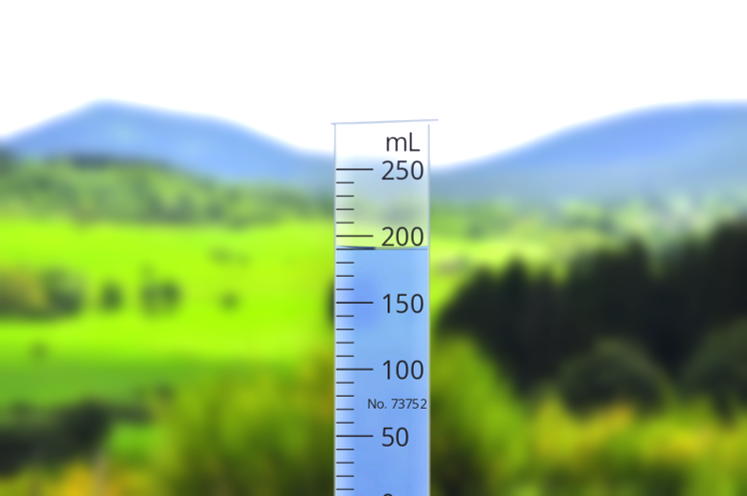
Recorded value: value=190 unit=mL
